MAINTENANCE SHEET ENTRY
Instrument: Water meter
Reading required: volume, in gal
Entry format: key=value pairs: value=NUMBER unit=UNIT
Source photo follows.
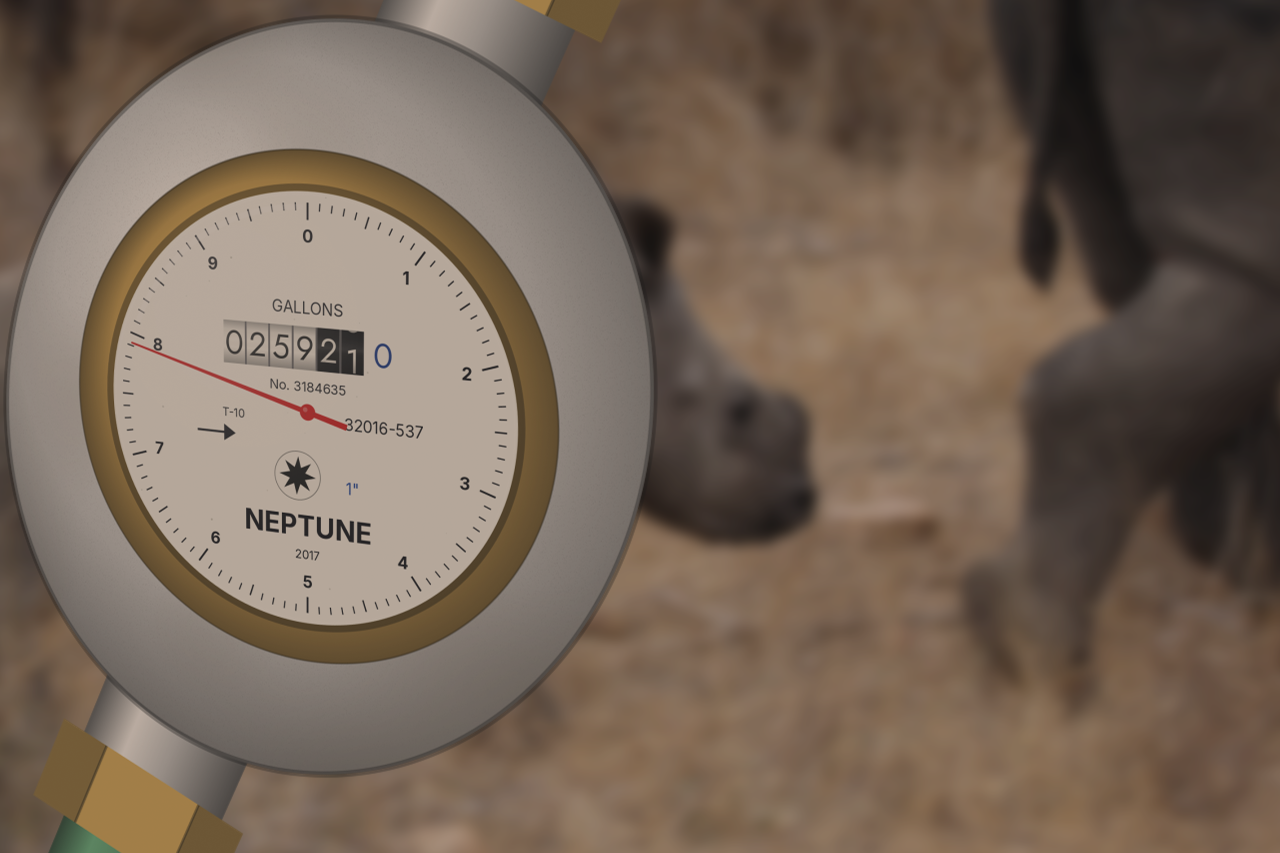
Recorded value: value=259207.9 unit=gal
